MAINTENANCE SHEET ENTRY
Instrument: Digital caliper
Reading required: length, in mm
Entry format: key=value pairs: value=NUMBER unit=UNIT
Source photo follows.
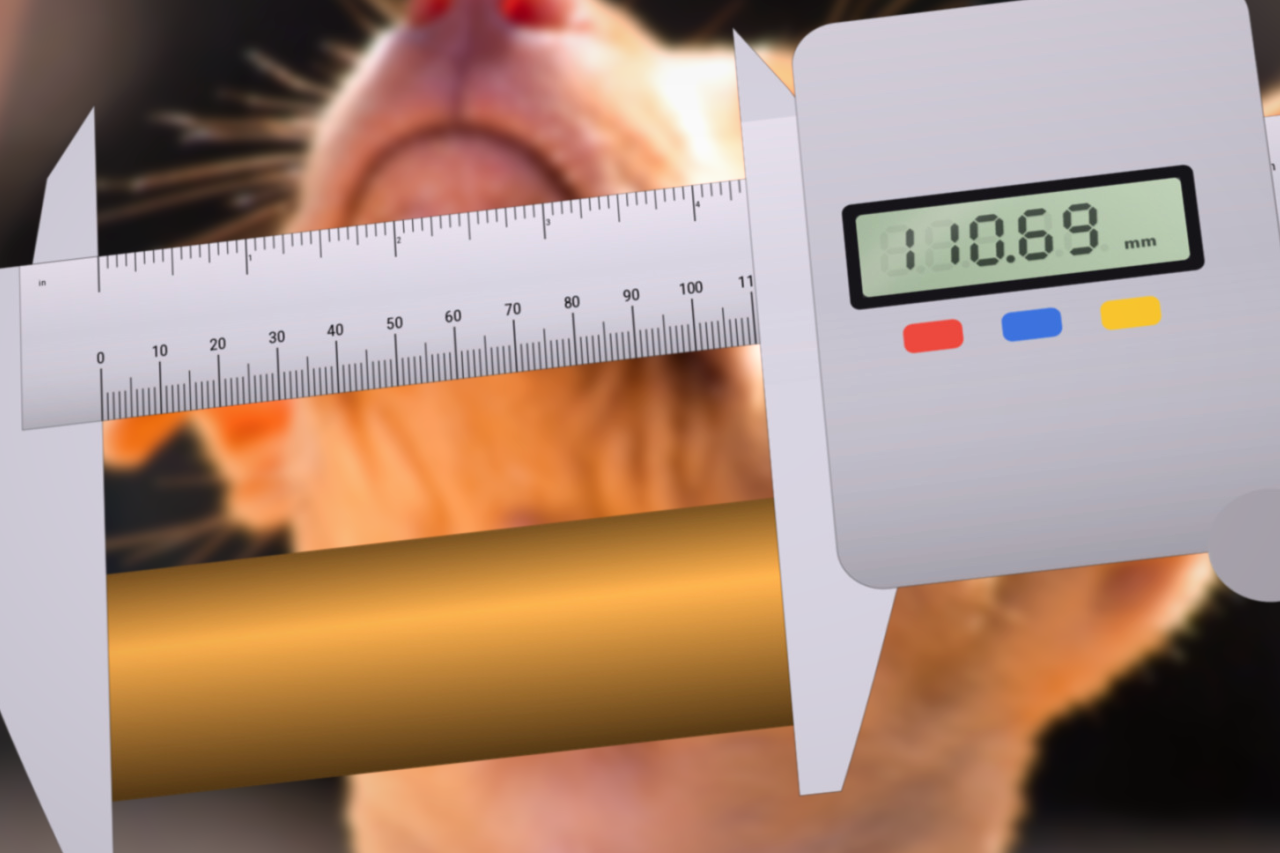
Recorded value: value=110.69 unit=mm
